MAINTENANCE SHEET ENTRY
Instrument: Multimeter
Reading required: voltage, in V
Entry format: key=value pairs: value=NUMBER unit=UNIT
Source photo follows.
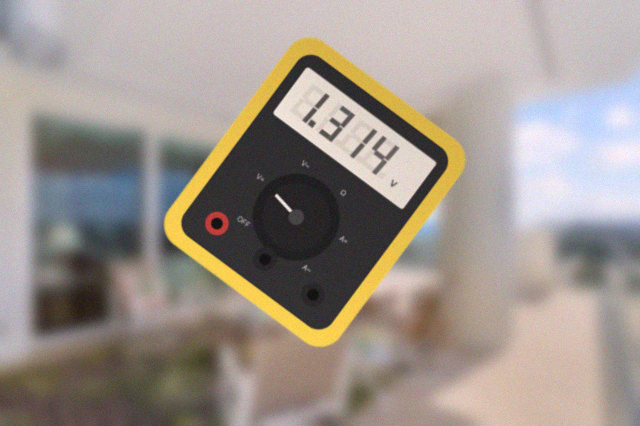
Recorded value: value=1.314 unit=V
